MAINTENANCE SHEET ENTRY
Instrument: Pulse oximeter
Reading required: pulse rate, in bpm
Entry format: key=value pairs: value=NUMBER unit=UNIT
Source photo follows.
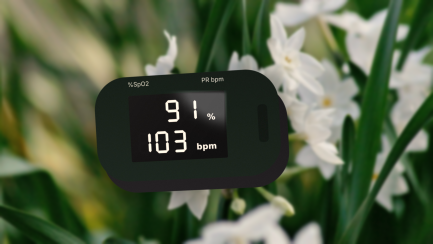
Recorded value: value=103 unit=bpm
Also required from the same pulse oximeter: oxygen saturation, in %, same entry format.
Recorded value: value=91 unit=%
